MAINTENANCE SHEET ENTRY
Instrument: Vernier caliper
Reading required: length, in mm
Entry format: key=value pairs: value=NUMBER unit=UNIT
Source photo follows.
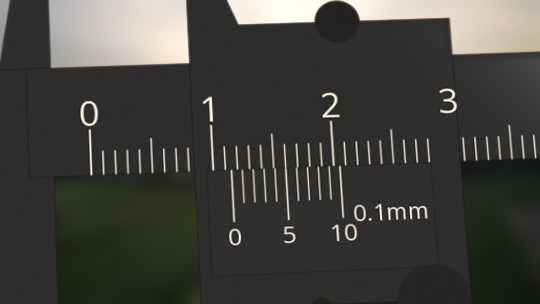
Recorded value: value=11.5 unit=mm
